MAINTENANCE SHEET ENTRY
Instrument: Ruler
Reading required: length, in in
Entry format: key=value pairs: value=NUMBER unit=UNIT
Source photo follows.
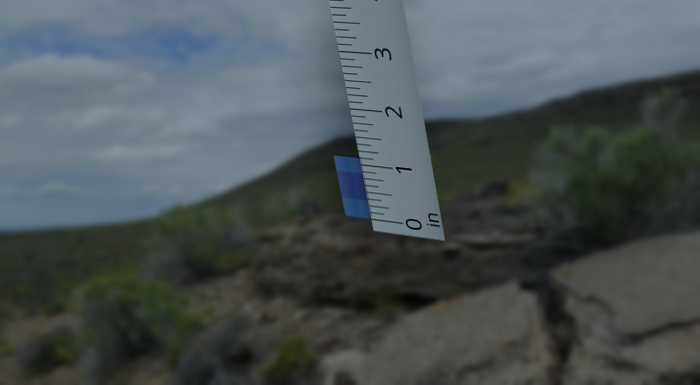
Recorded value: value=1.125 unit=in
